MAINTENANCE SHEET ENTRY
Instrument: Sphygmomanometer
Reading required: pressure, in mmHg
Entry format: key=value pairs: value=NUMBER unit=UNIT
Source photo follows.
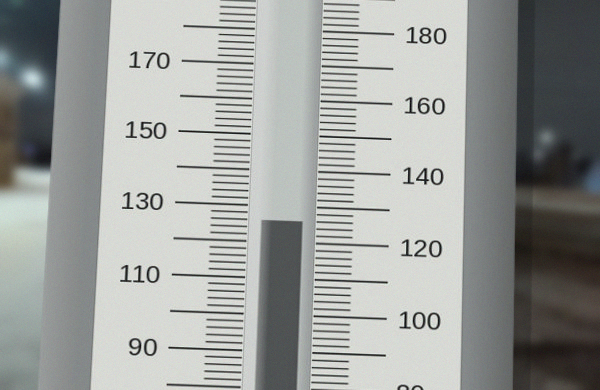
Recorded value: value=126 unit=mmHg
